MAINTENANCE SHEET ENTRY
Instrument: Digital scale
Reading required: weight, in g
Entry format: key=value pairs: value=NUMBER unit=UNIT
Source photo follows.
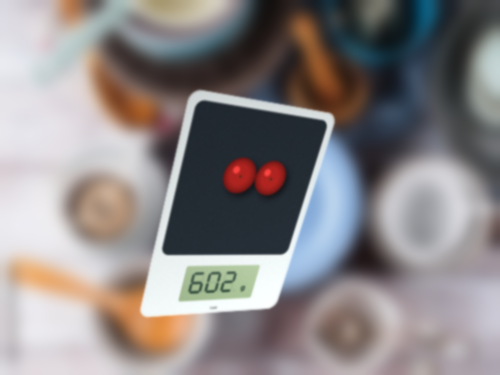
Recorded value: value=602 unit=g
